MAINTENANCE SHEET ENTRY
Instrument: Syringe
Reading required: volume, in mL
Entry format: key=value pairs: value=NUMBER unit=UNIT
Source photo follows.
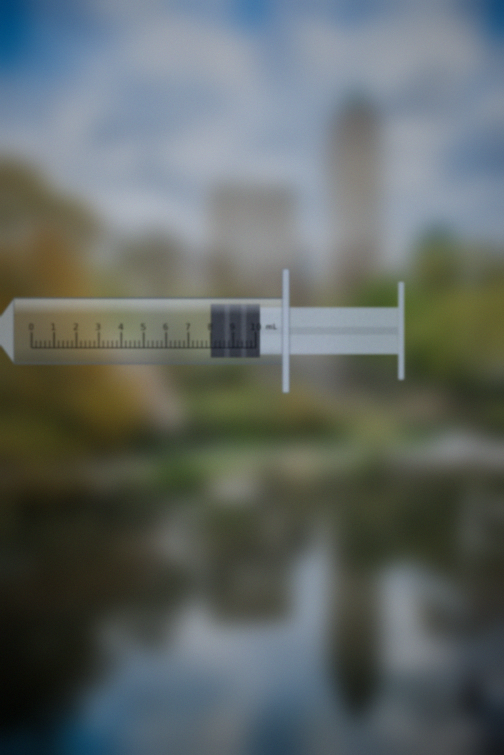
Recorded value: value=8 unit=mL
